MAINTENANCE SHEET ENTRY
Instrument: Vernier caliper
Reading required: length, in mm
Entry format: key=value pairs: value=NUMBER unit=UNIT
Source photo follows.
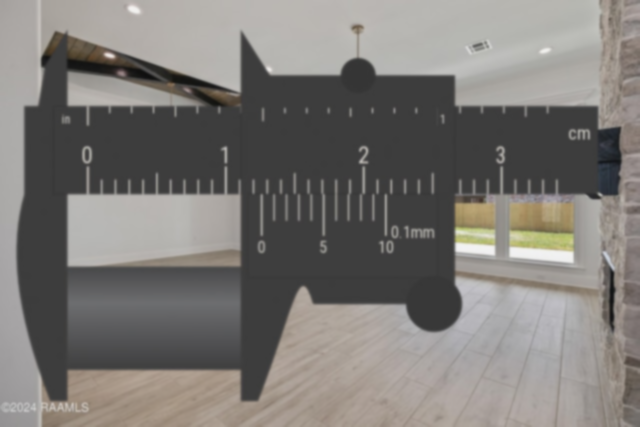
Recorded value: value=12.6 unit=mm
